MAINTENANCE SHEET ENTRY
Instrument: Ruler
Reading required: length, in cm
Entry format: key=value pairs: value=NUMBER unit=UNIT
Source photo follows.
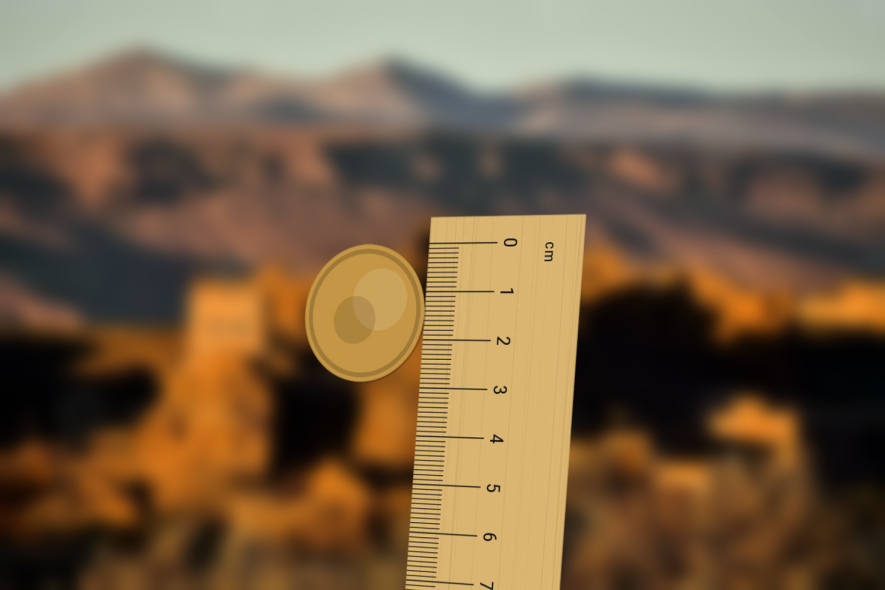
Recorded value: value=2.9 unit=cm
